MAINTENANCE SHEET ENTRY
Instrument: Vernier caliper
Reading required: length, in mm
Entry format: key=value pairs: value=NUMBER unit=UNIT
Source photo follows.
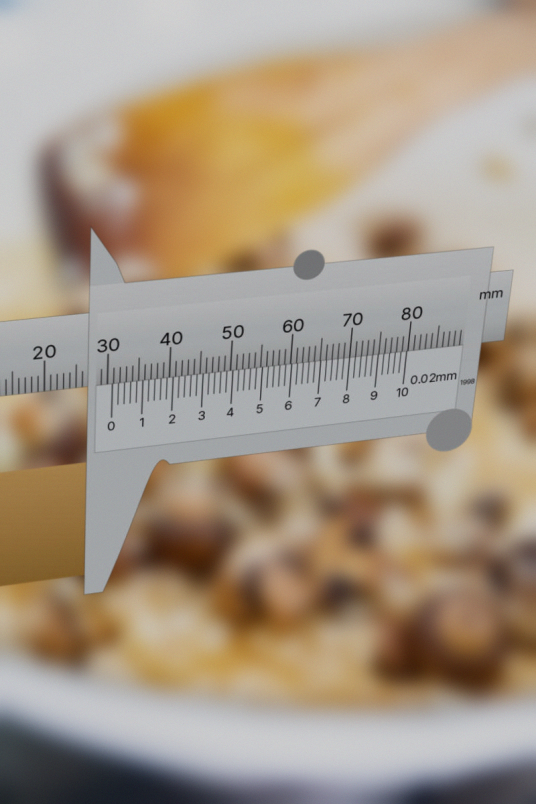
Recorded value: value=30.8 unit=mm
